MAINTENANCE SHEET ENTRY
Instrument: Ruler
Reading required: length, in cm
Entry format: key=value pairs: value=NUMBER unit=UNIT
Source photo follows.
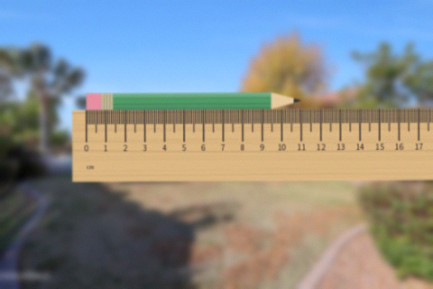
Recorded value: value=11 unit=cm
